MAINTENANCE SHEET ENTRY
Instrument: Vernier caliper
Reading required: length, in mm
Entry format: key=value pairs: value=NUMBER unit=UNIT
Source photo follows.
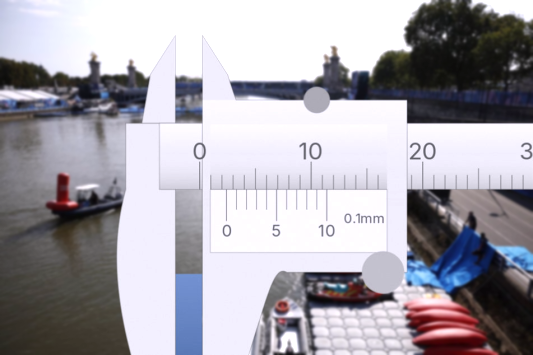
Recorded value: value=2.4 unit=mm
